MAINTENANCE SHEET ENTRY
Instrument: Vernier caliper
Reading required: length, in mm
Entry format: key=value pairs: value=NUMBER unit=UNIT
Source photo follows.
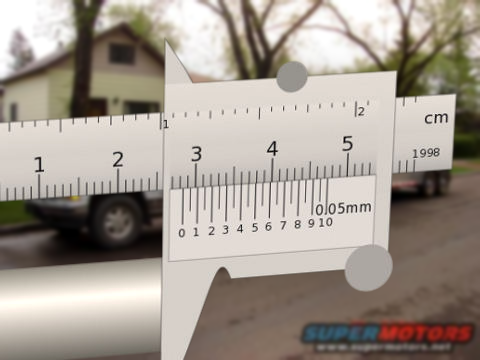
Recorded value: value=28.4 unit=mm
